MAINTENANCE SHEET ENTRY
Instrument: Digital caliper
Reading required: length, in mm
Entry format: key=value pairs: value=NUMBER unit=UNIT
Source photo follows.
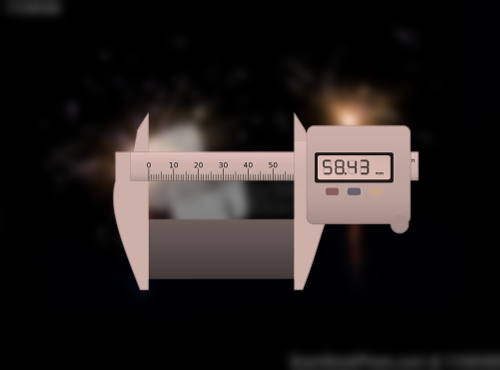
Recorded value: value=58.43 unit=mm
